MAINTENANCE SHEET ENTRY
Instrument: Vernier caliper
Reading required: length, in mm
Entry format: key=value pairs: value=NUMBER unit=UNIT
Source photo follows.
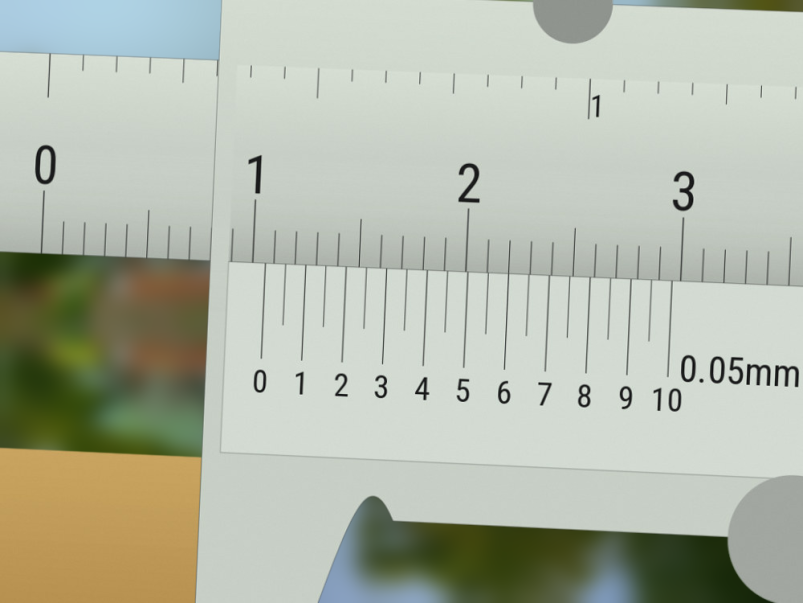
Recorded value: value=10.60 unit=mm
